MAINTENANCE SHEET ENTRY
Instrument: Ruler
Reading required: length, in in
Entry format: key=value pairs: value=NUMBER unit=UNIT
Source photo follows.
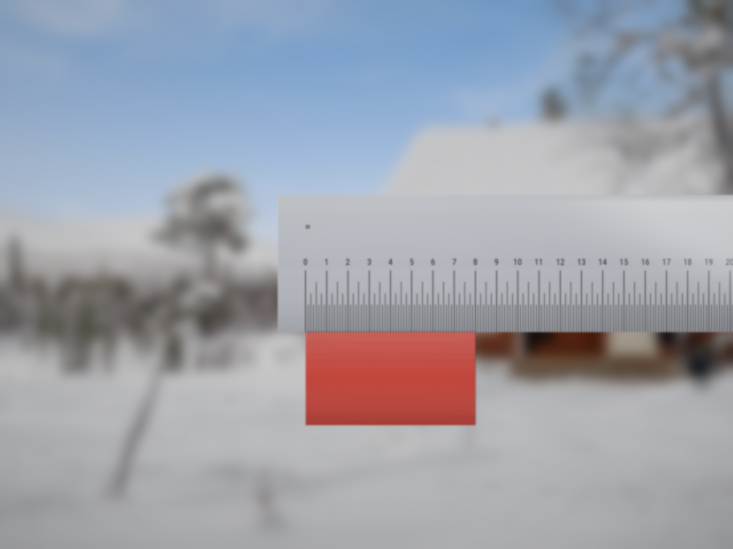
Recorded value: value=8 unit=in
